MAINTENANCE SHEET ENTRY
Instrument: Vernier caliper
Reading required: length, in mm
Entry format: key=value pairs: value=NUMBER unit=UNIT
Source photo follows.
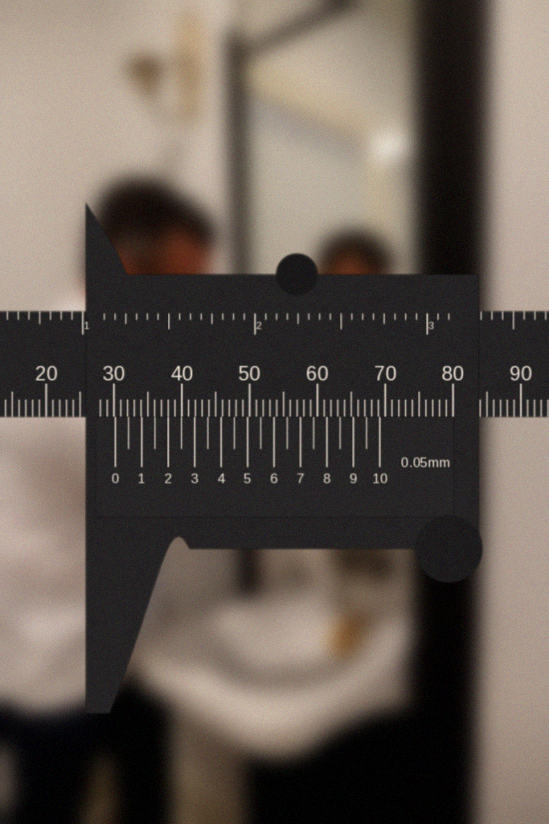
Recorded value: value=30.2 unit=mm
